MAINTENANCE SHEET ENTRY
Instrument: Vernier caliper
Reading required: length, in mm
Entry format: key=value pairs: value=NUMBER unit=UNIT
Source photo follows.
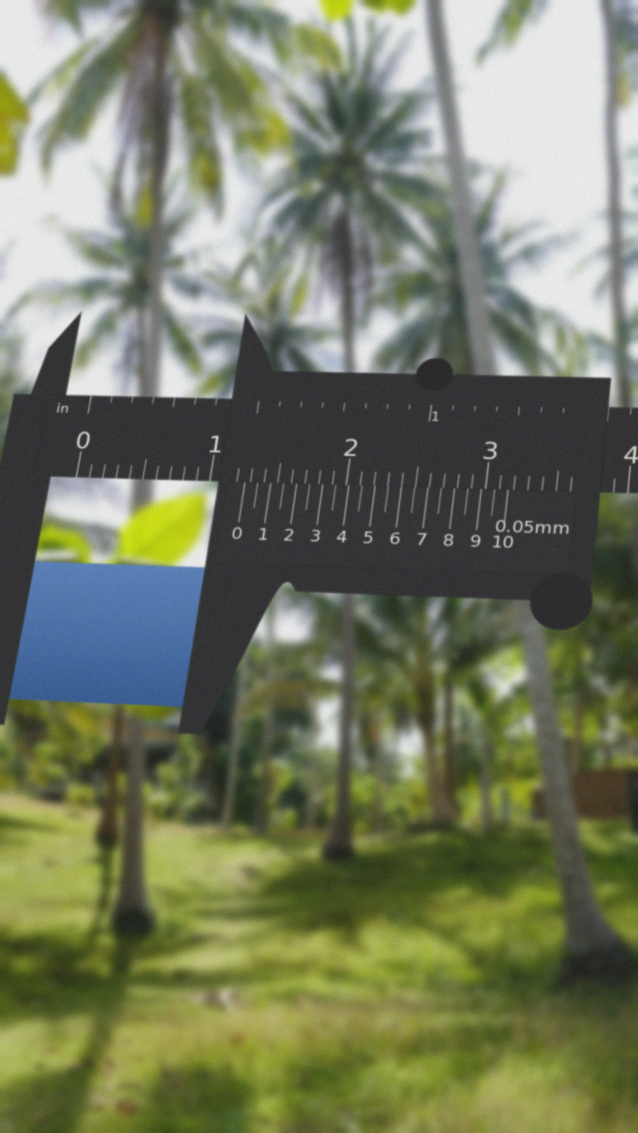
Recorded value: value=12.6 unit=mm
